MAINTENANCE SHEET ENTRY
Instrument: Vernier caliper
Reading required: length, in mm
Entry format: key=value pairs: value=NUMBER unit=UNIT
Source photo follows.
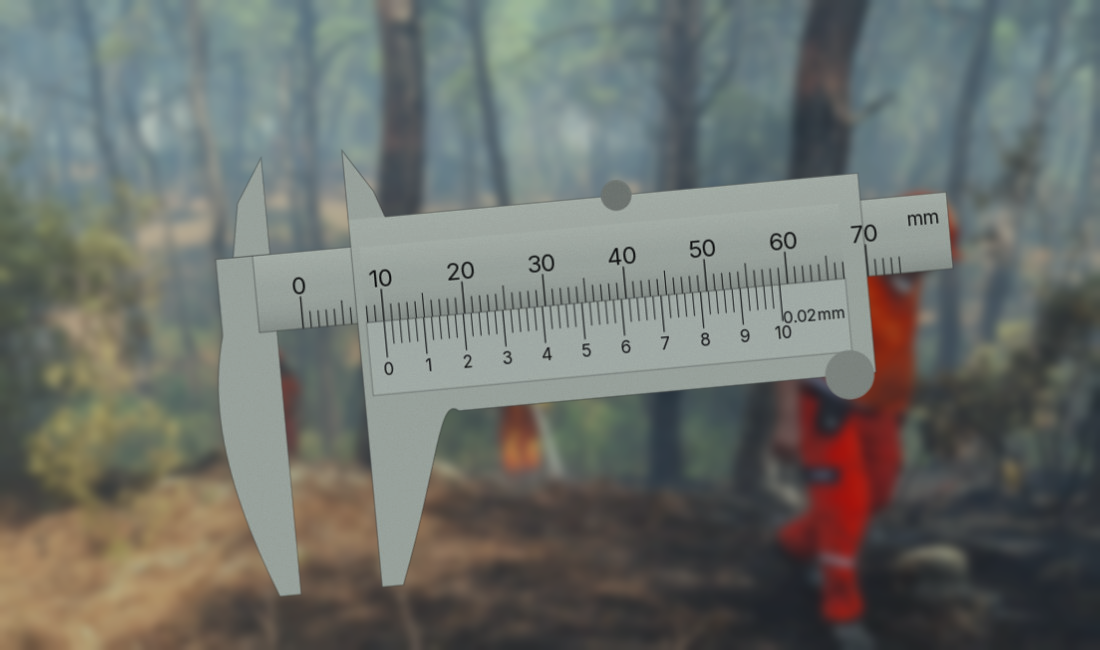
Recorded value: value=10.0 unit=mm
